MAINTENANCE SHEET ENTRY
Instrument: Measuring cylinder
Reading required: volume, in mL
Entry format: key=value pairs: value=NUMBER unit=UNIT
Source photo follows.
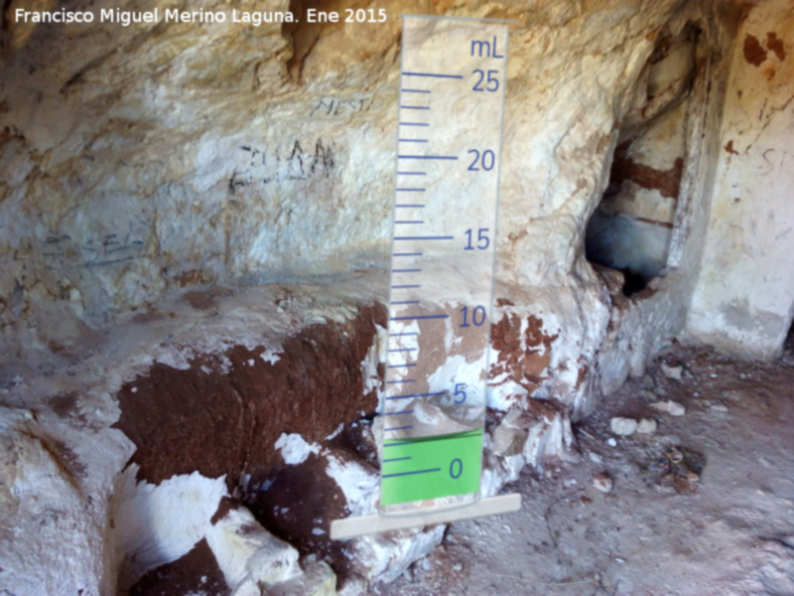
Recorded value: value=2 unit=mL
